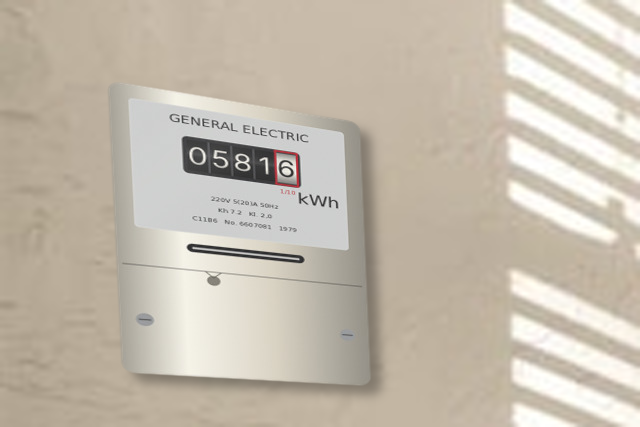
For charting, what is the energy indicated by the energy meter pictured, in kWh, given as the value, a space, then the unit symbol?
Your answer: 581.6 kWh
